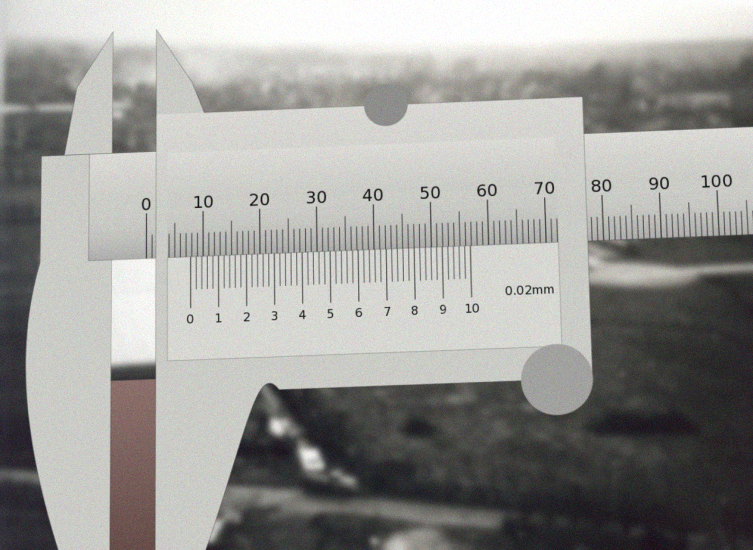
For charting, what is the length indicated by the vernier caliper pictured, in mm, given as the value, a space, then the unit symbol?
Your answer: 7.8 mm
